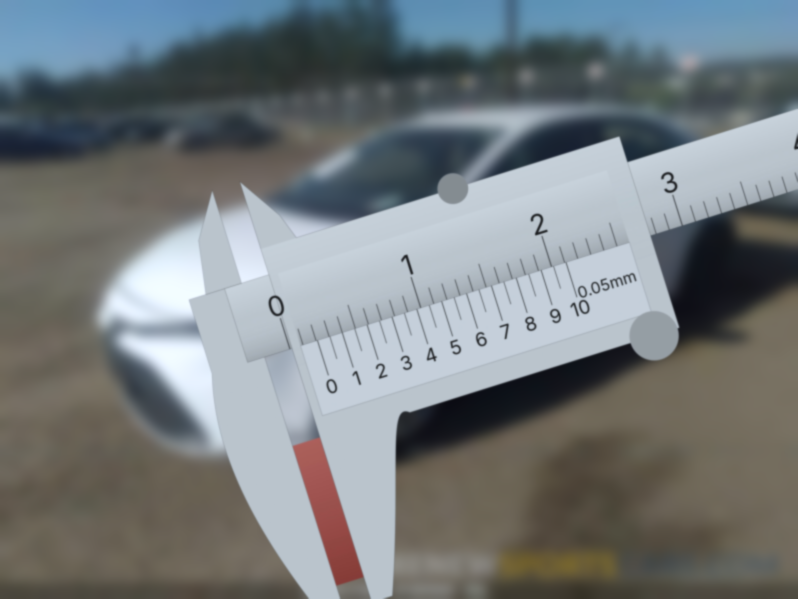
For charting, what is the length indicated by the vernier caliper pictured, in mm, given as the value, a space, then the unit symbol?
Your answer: 2.1 mm
